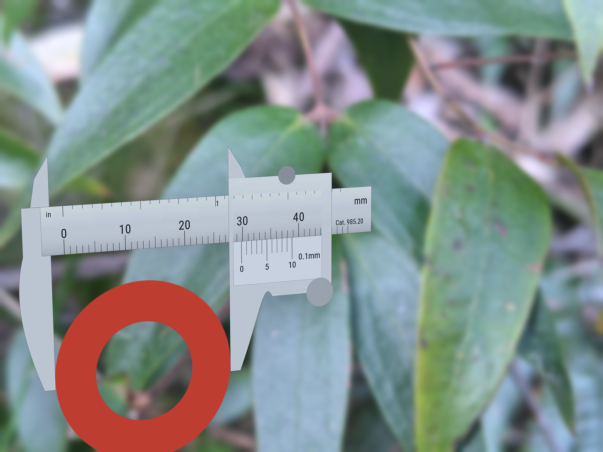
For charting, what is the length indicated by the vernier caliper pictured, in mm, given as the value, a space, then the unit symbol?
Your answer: 29.8 mm
